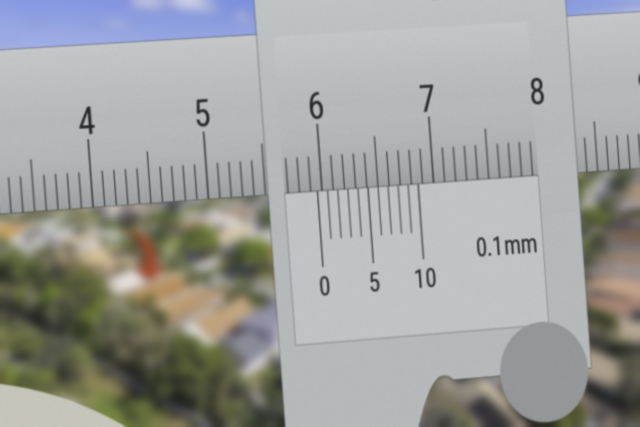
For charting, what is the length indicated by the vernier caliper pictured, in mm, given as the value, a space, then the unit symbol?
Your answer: 59.6 mm
